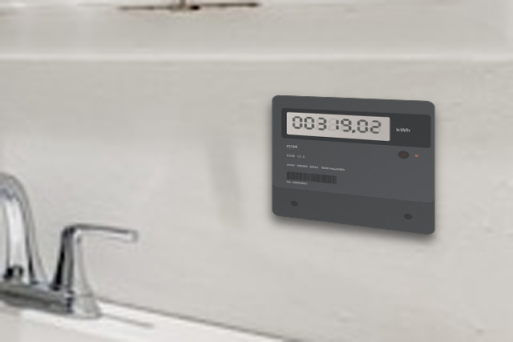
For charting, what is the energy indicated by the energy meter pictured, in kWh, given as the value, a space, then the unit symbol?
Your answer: 319.02 kWh
